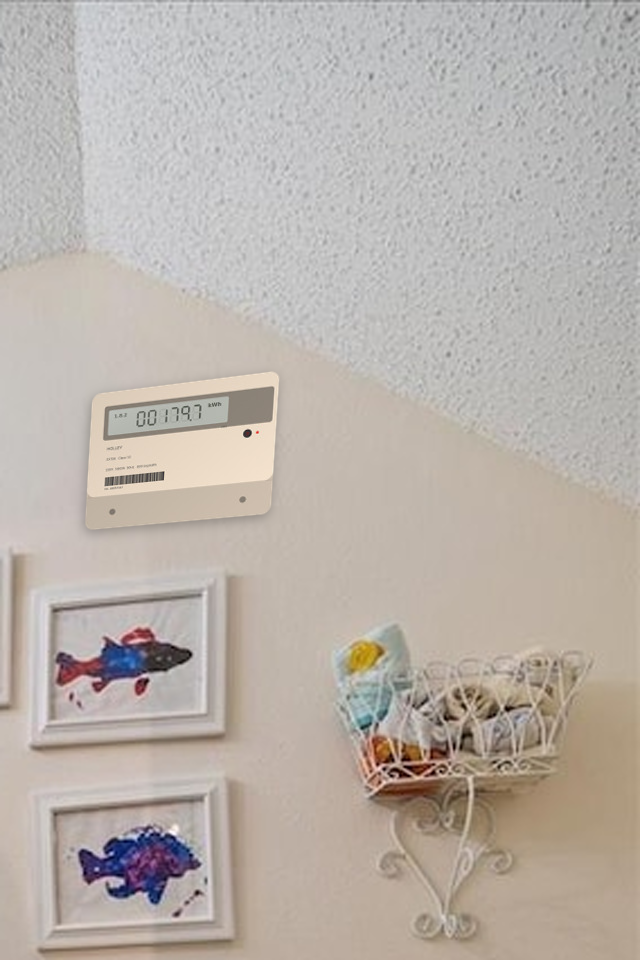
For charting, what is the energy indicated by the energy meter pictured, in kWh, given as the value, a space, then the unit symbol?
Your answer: 179.7 kWh
